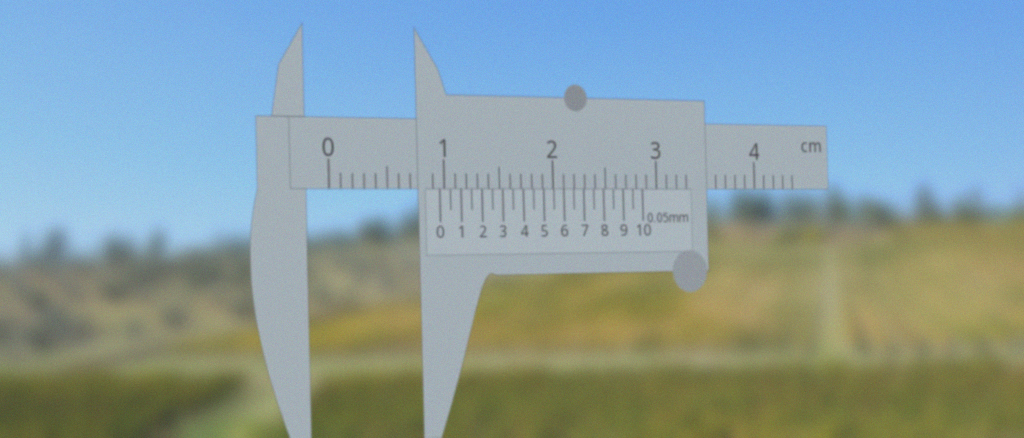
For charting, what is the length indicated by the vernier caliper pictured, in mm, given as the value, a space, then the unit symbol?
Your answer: 9.6 mm
